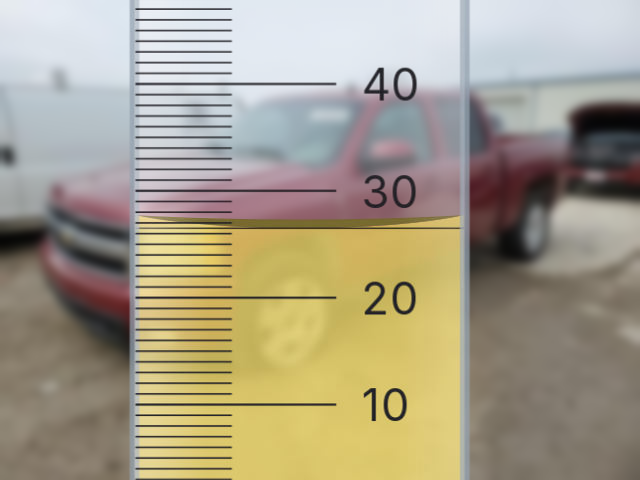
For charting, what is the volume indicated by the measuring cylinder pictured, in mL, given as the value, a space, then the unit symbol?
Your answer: 26.5 mL
